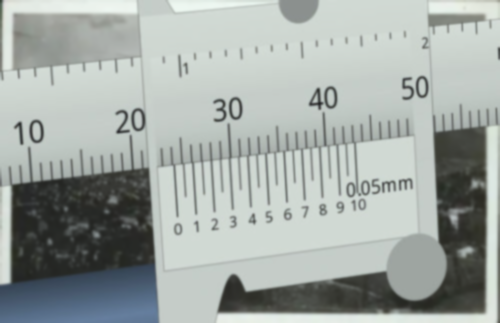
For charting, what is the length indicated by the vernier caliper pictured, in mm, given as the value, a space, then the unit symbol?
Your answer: 24.2 mm
